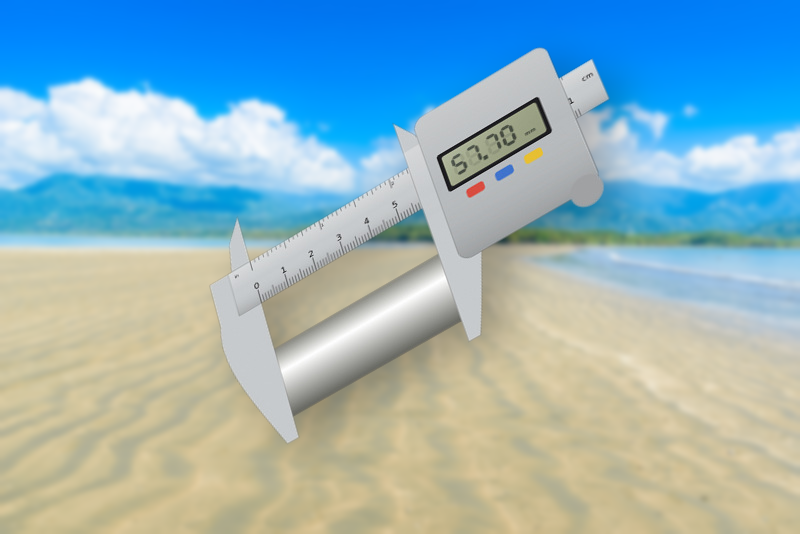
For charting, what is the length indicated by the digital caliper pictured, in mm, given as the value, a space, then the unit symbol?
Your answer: 57.70 mm
